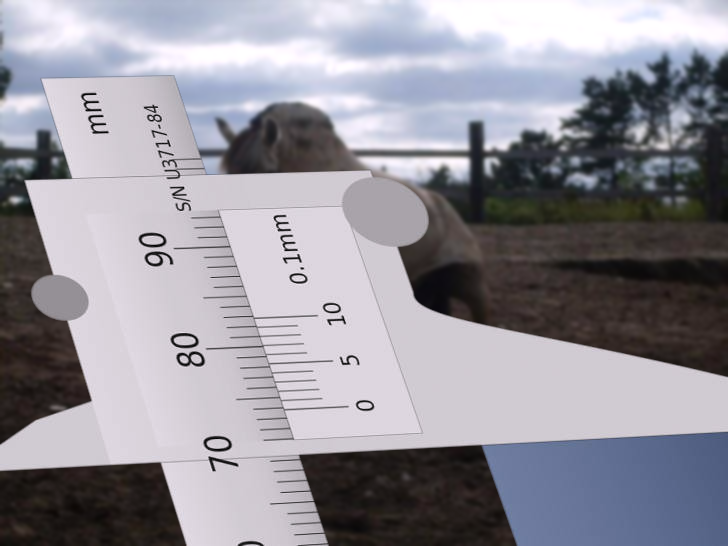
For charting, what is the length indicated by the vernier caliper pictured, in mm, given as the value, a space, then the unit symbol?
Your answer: 73.8 mm
